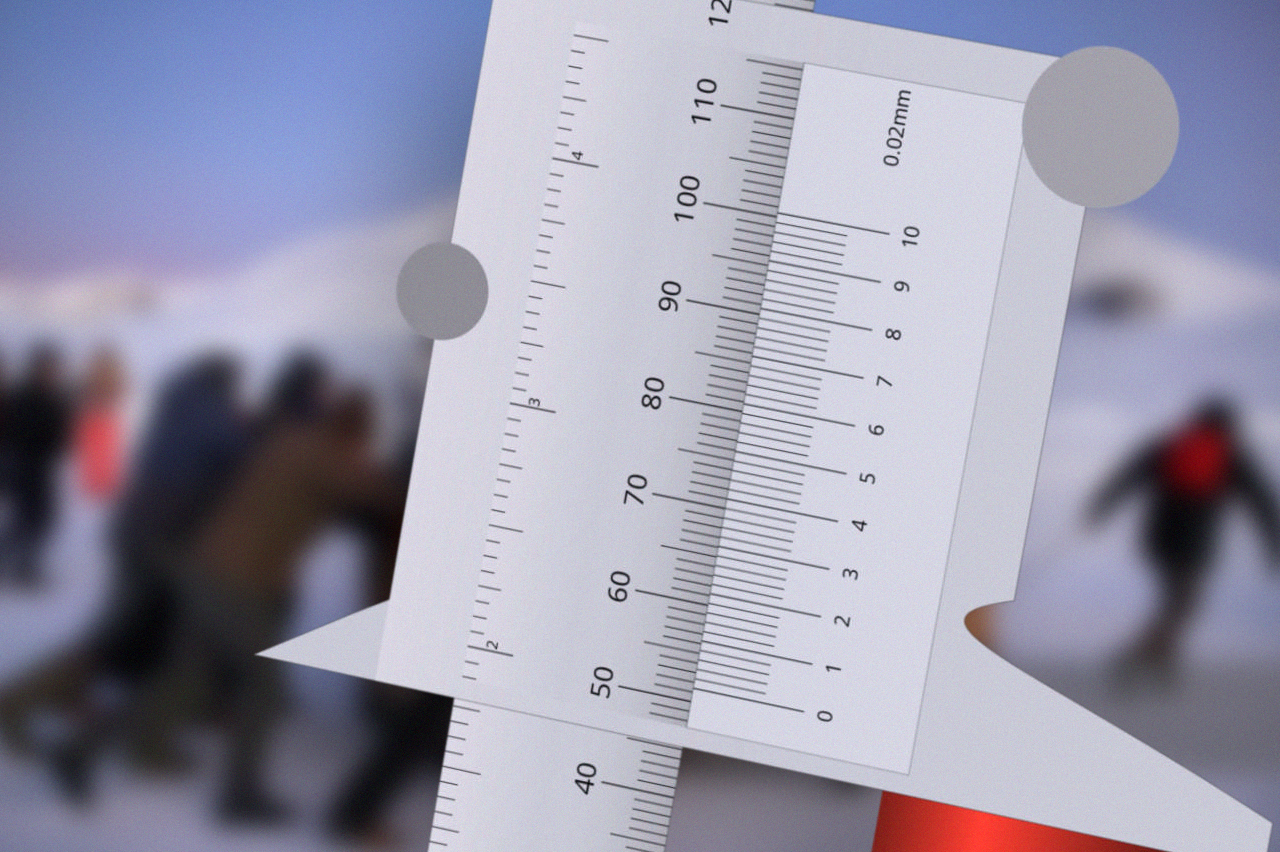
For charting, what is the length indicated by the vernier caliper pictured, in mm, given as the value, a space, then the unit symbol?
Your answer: 51.4 mm
